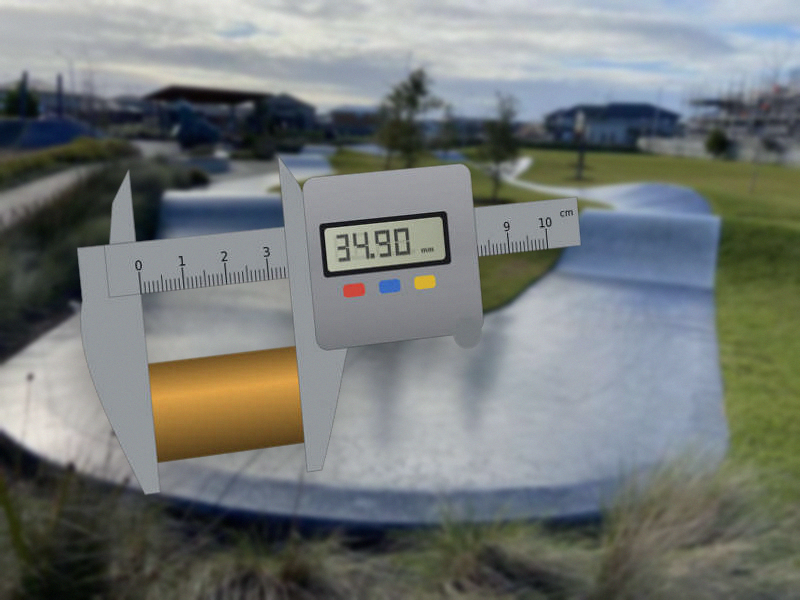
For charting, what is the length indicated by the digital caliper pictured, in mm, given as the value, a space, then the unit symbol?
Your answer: 34.90 mm
